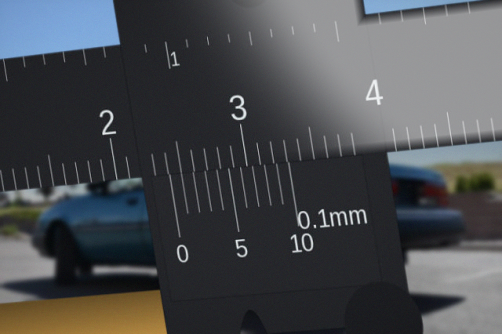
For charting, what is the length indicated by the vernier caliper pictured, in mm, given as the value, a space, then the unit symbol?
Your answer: 24.1 mm
